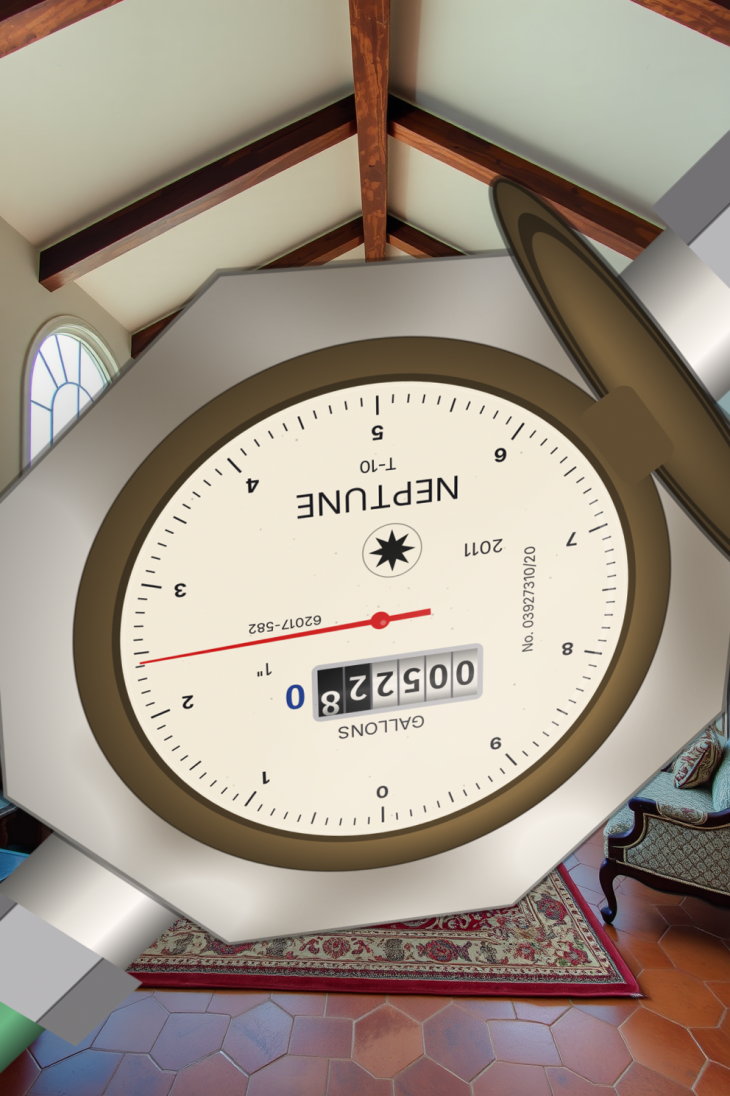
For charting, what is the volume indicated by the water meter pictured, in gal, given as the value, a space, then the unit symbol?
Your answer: 52282.4 gal
